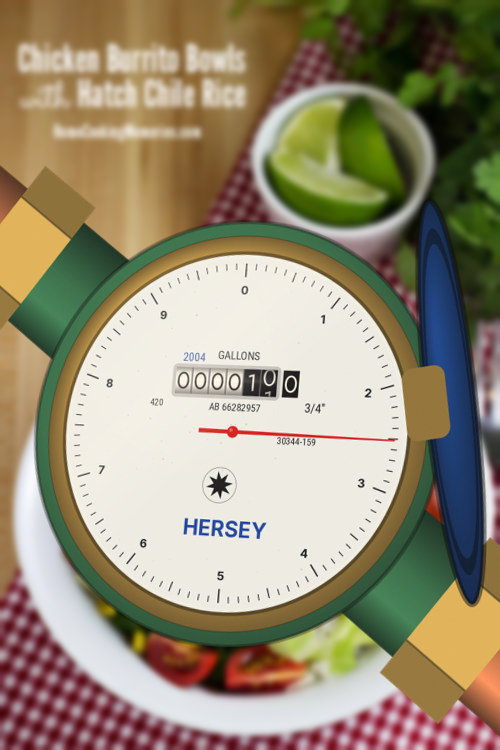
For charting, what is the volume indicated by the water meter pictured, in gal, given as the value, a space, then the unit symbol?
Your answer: 102.5 gal
